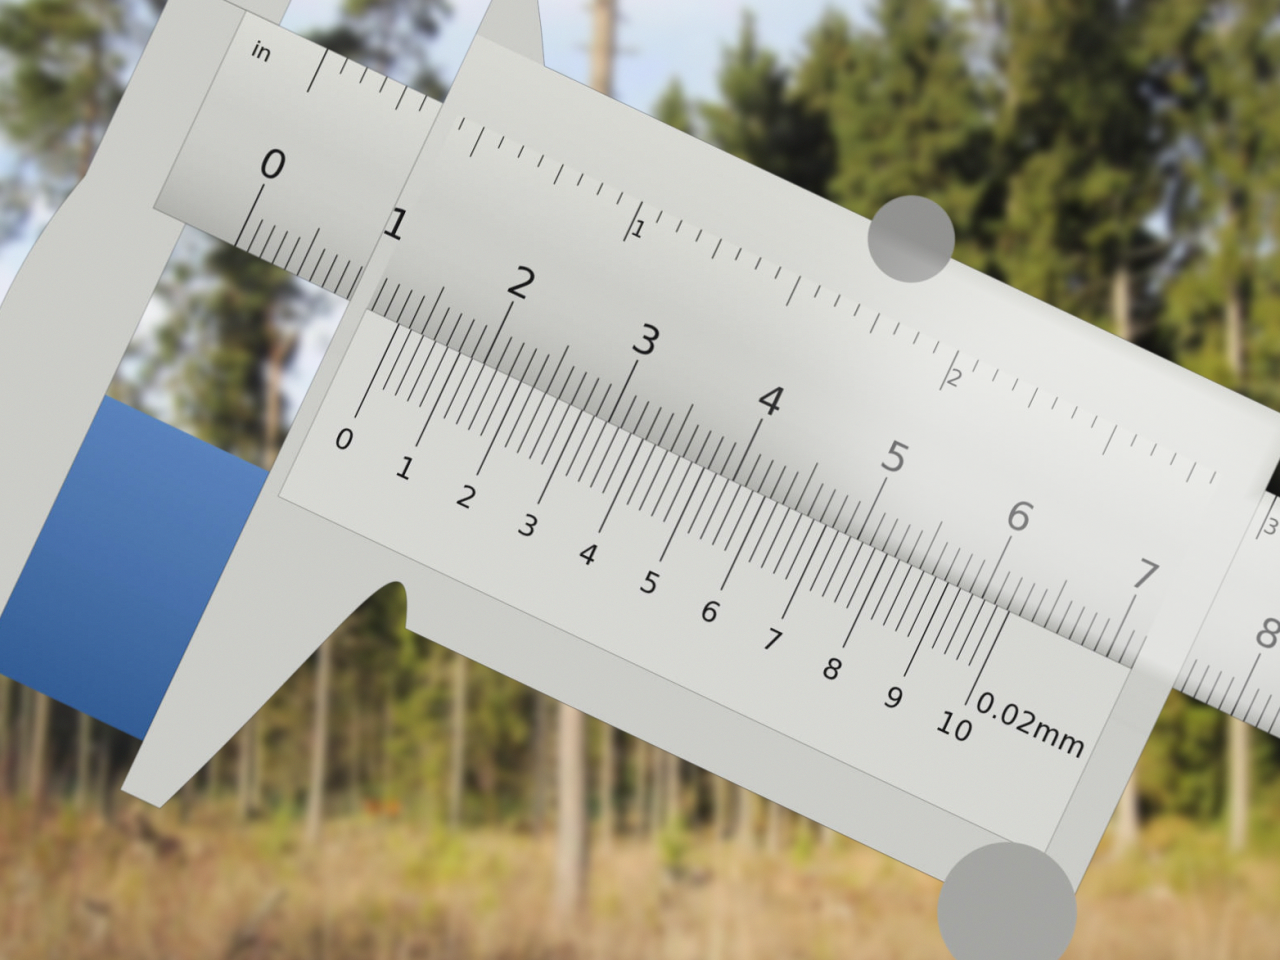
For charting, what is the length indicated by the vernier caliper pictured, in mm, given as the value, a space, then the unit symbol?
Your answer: 13.2 mm
